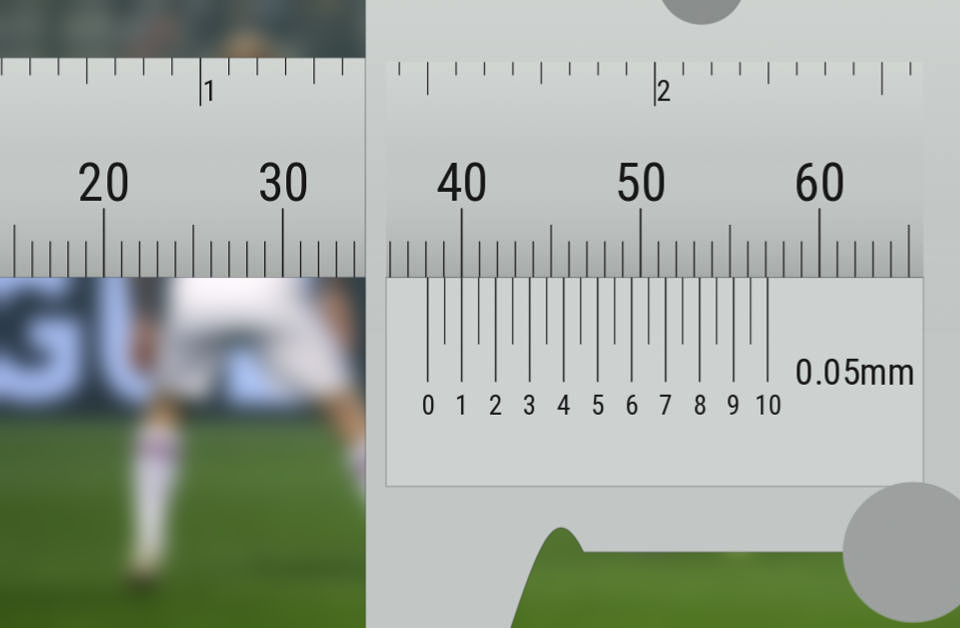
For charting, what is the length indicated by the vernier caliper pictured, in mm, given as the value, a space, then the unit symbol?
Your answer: 38.1 mm
